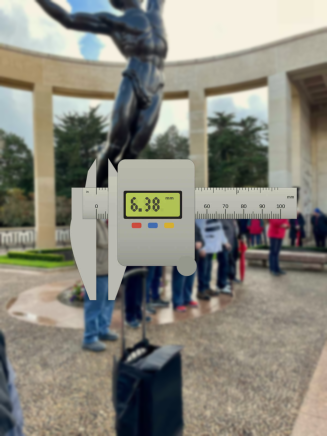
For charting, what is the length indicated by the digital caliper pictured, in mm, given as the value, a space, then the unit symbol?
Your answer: 6.38 mm
